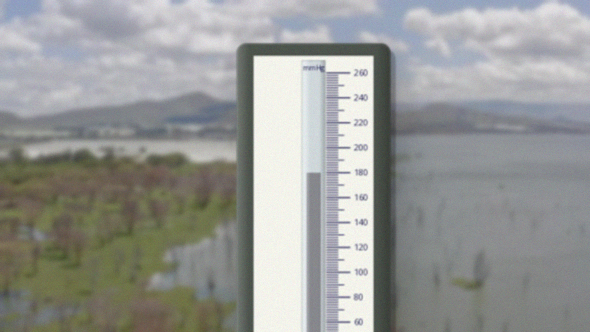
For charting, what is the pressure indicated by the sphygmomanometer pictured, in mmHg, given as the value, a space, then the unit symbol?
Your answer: 180 mmHg
